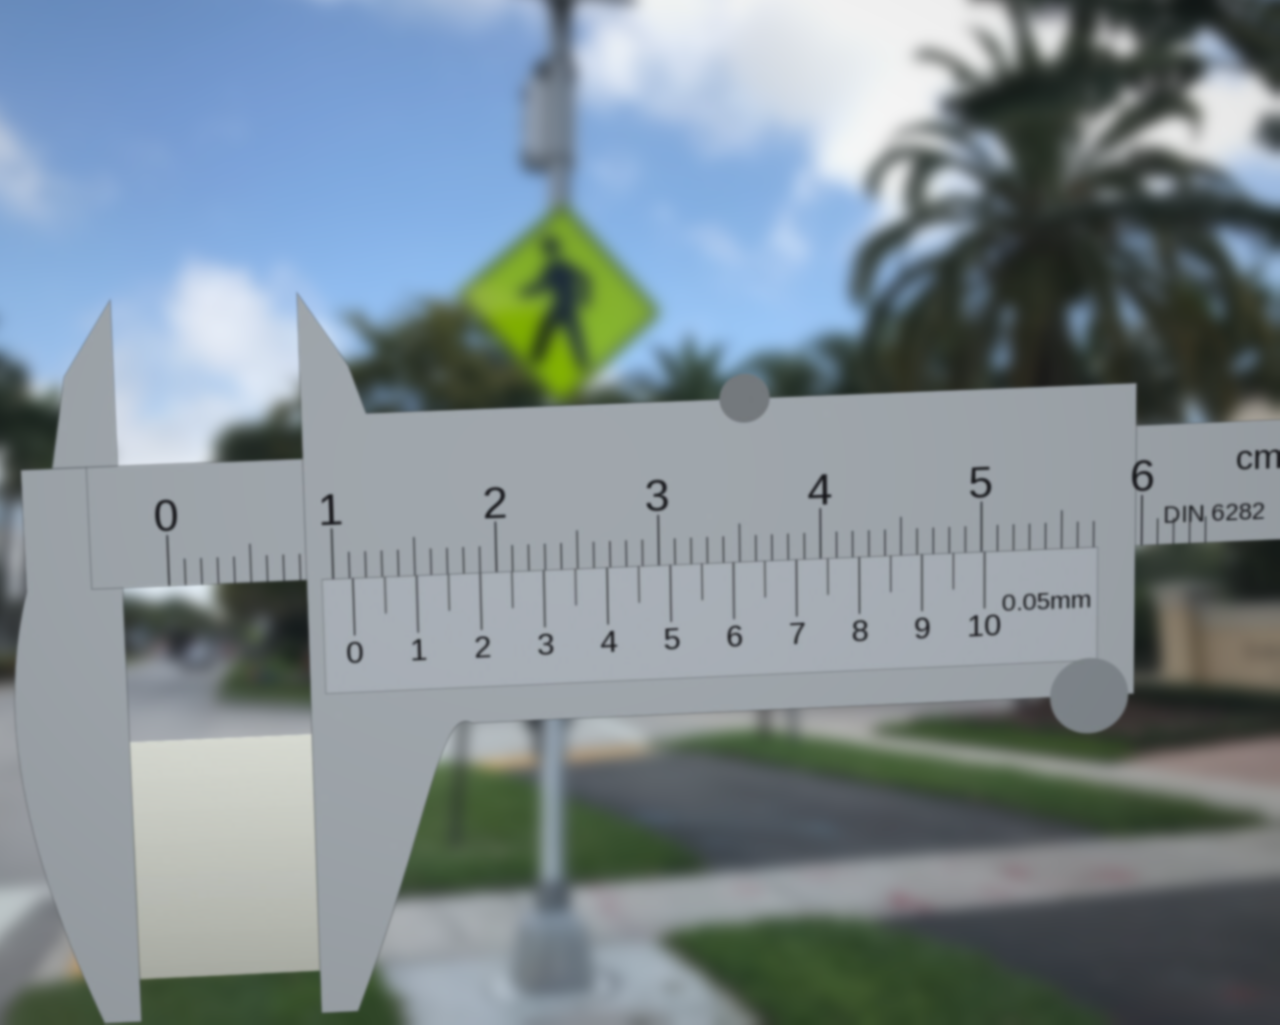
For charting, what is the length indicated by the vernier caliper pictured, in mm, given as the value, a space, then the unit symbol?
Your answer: 11.2 mm
